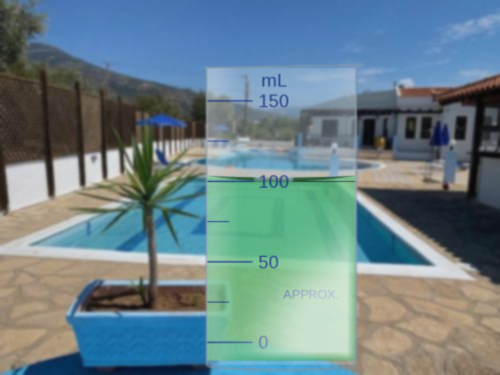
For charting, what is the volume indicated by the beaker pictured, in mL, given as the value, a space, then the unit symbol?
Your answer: 100 mL
